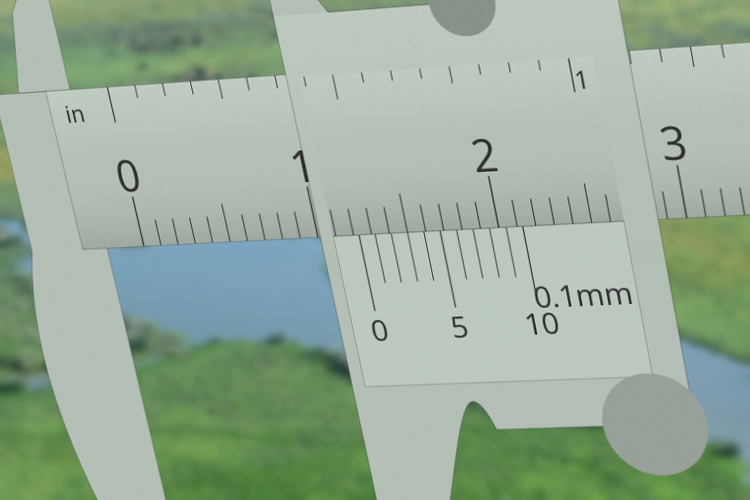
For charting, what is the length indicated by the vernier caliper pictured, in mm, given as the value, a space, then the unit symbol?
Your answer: 12.3 mm
